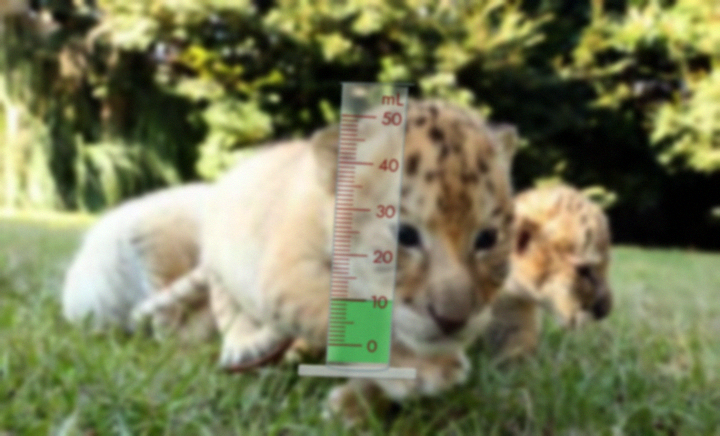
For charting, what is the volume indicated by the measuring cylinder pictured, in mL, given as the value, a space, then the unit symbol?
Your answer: 10 mL
